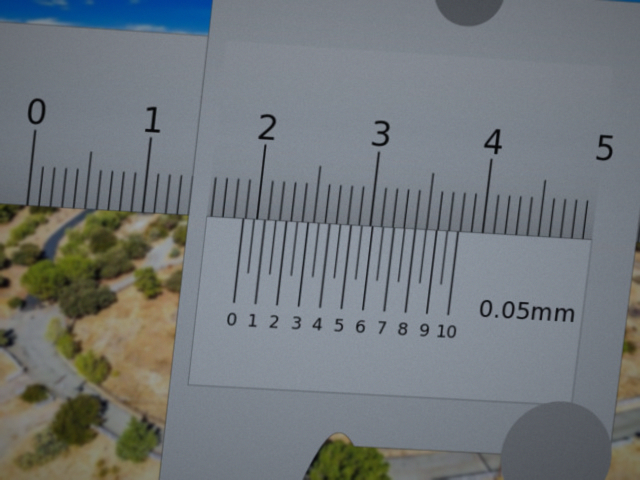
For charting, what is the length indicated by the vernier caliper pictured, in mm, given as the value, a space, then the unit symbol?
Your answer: 18.8 mm
